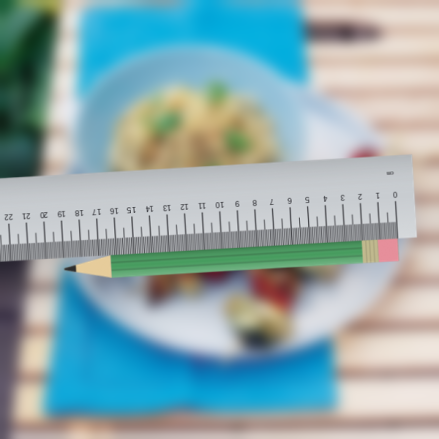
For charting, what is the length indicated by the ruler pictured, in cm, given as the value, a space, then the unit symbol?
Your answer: 19 cm
